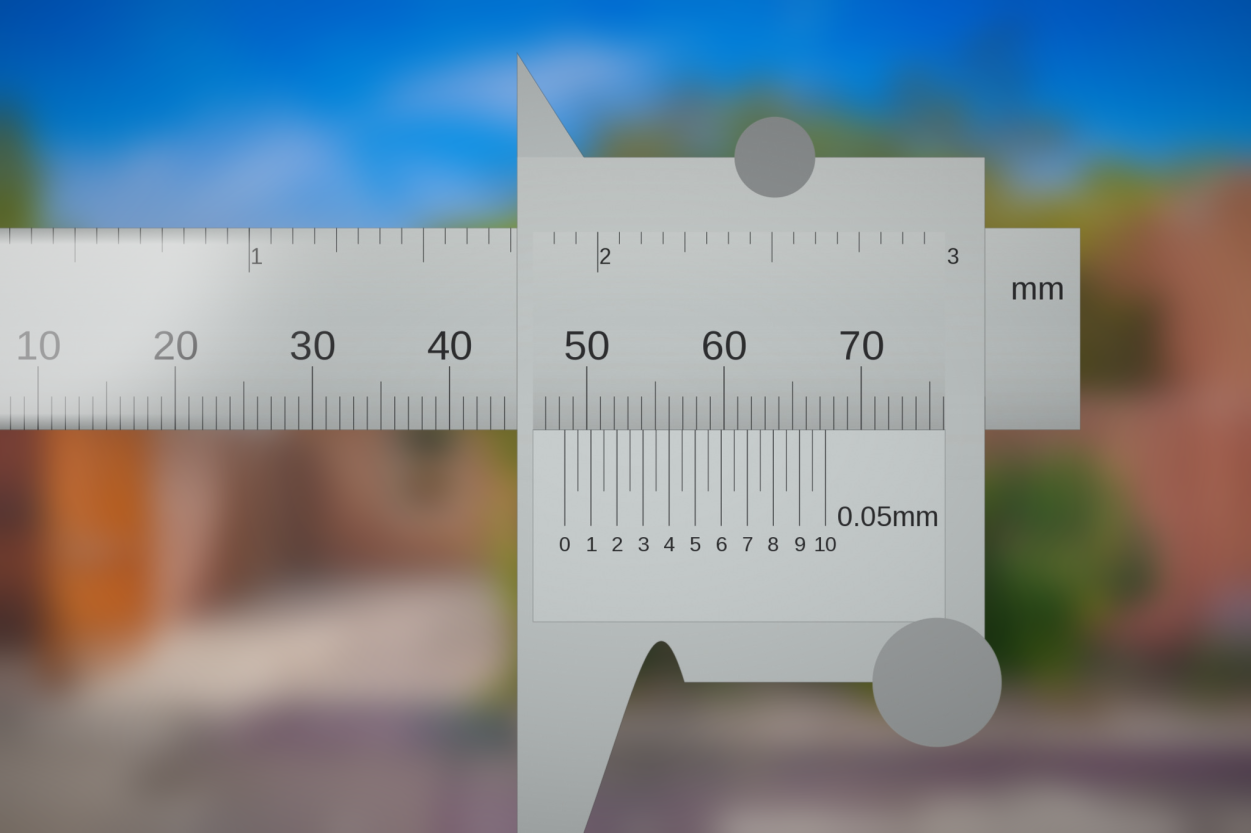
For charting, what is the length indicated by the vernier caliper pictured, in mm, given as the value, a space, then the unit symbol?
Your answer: 48.4 mm
